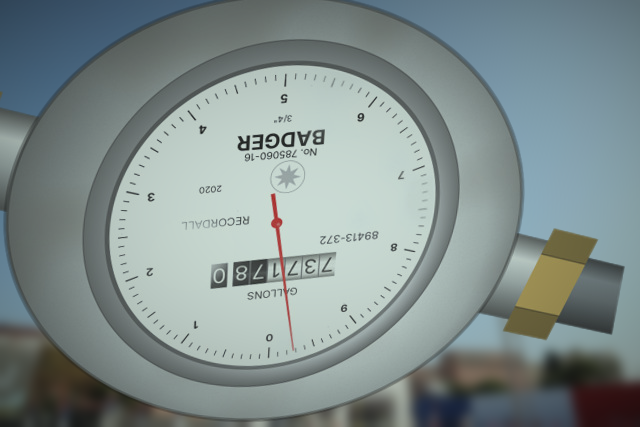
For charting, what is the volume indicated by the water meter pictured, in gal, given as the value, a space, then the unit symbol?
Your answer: 7371779.7 gal
